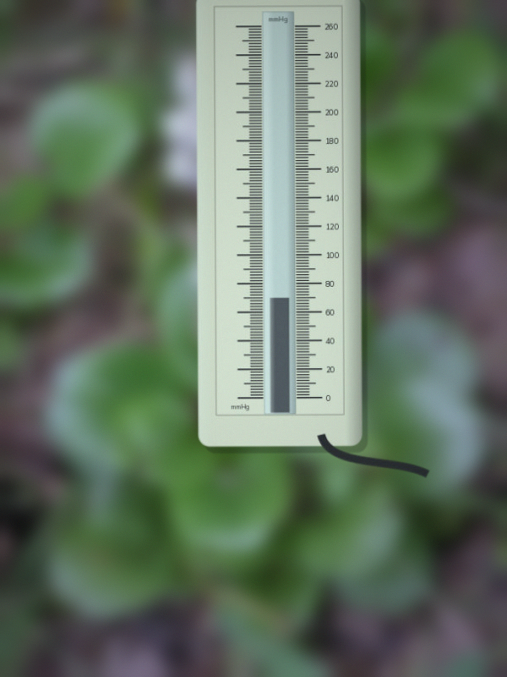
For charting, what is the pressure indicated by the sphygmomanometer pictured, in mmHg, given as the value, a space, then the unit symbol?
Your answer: 70 mmHg
